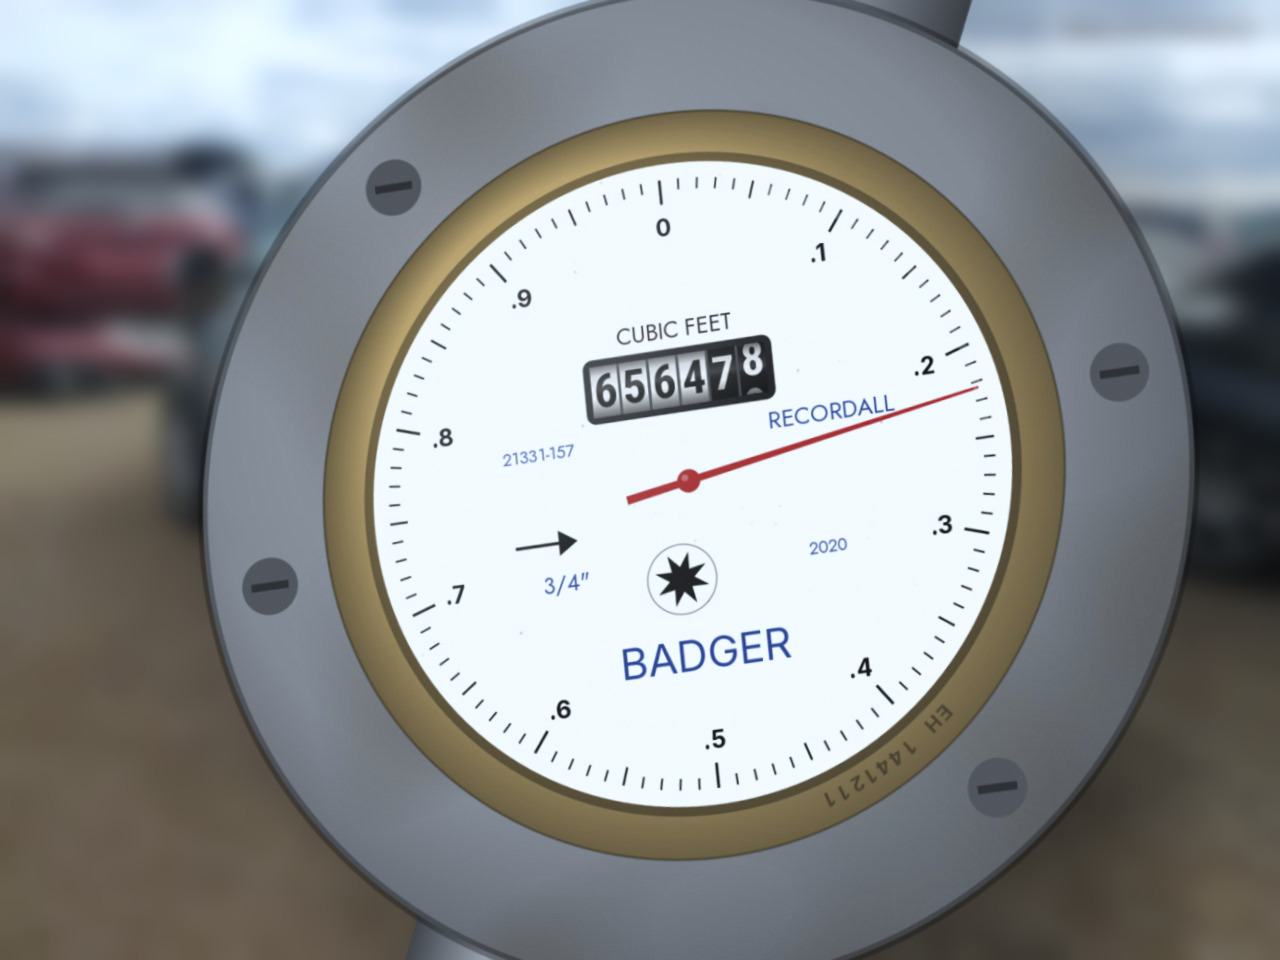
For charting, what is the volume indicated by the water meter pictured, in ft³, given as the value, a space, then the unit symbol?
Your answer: 656478.22 ft³
